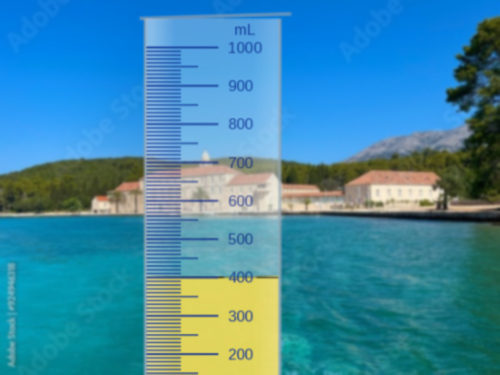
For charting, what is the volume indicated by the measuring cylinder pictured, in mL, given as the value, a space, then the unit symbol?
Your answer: 400 mL
